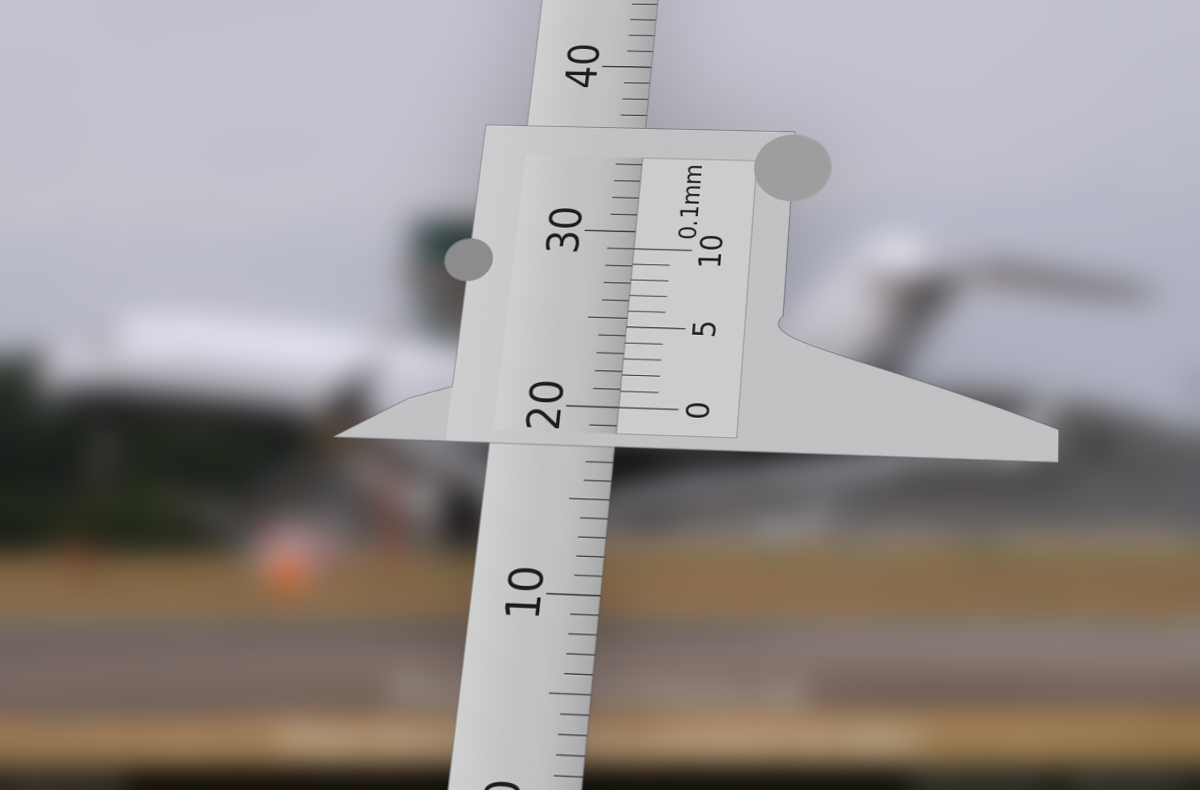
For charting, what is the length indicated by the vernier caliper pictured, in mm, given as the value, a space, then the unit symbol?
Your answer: 20.0 mm
